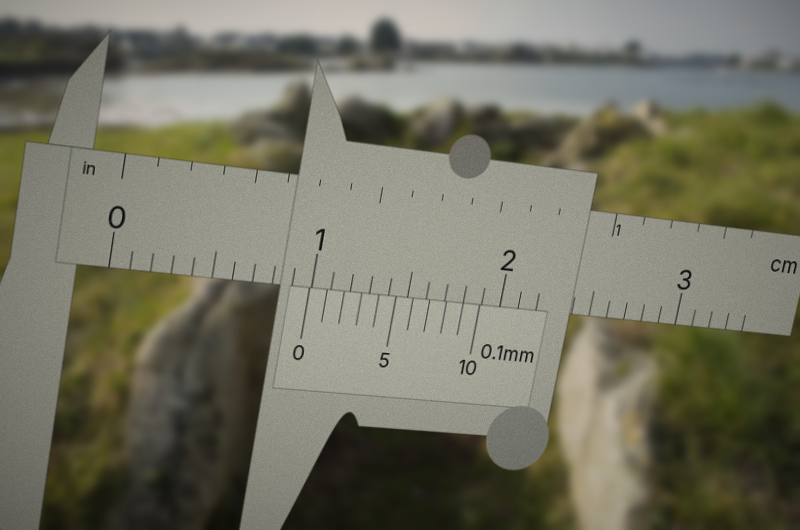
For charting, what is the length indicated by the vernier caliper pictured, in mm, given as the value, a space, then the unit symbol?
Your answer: 9.9 mm
